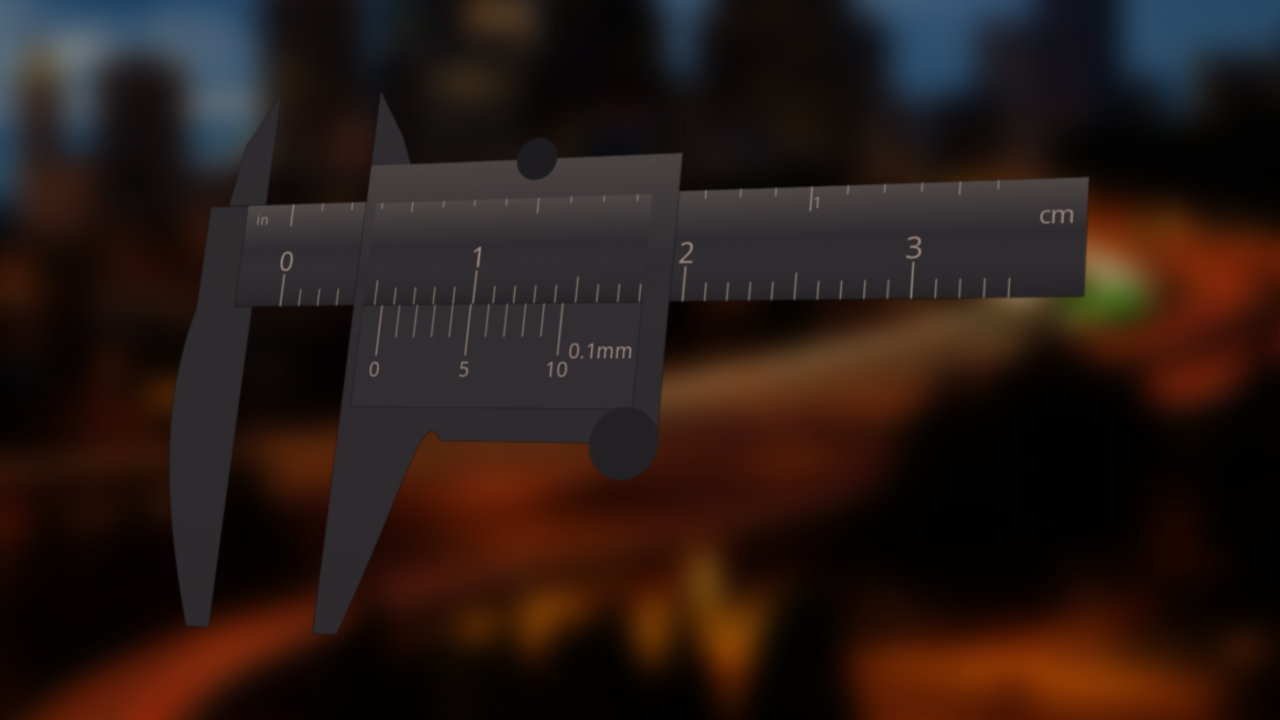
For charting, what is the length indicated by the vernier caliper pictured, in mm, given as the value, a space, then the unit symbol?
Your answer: 5.4 mm
